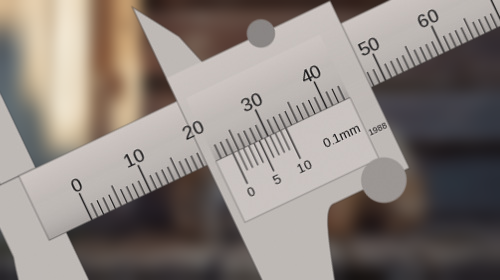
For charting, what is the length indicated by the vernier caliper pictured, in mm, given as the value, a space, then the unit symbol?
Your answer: 24.0 mm
